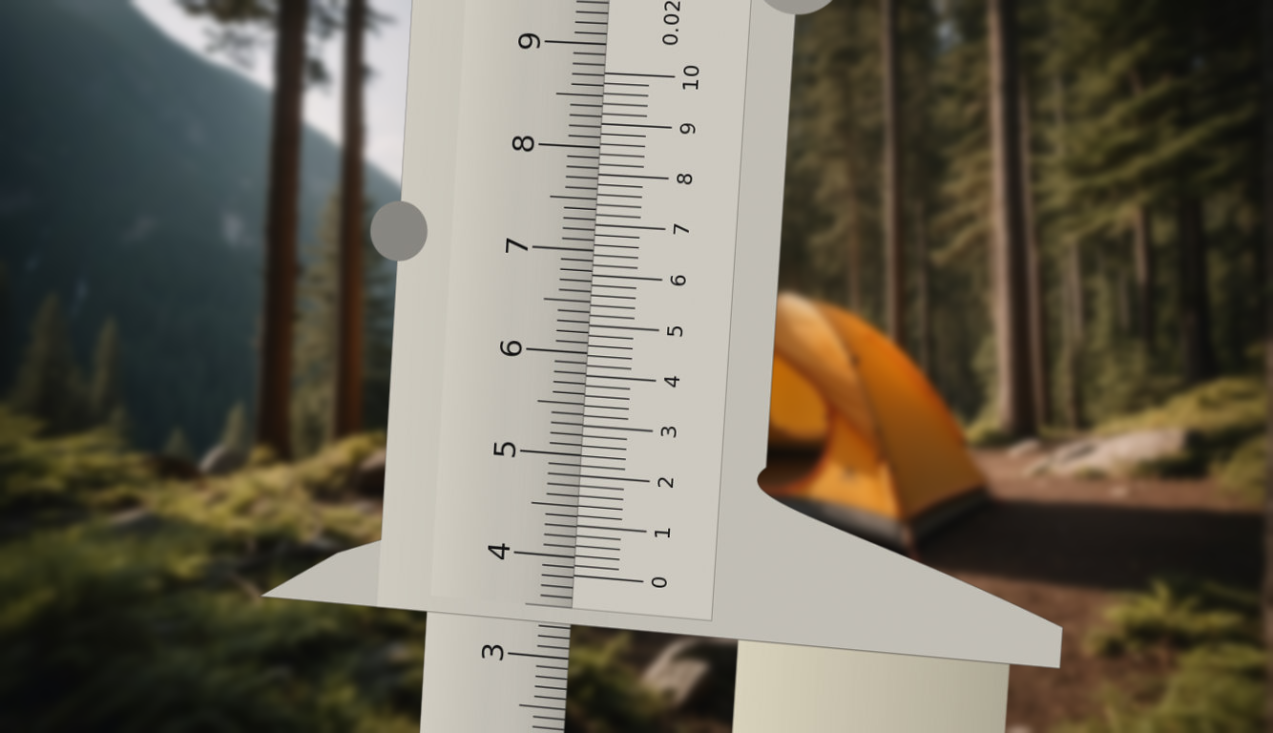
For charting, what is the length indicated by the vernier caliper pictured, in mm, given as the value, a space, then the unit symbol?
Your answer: 38.2 mm
